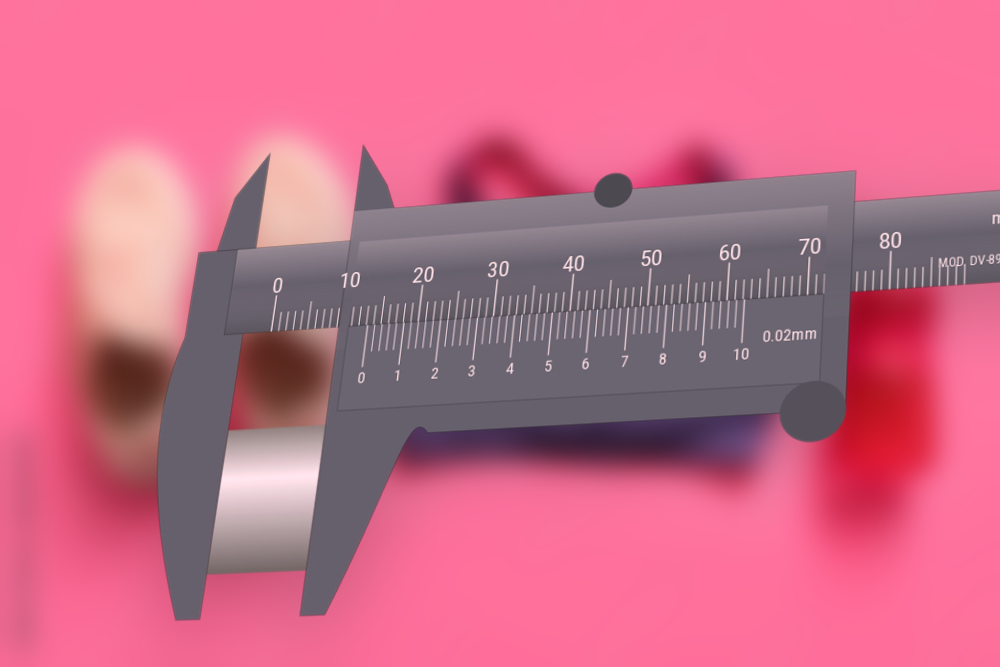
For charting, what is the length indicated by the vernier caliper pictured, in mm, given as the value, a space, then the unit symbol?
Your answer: 13.2 mm
